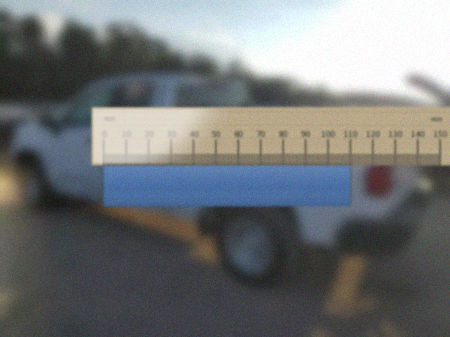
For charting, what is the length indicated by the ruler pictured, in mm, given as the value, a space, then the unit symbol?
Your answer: 110 mm
